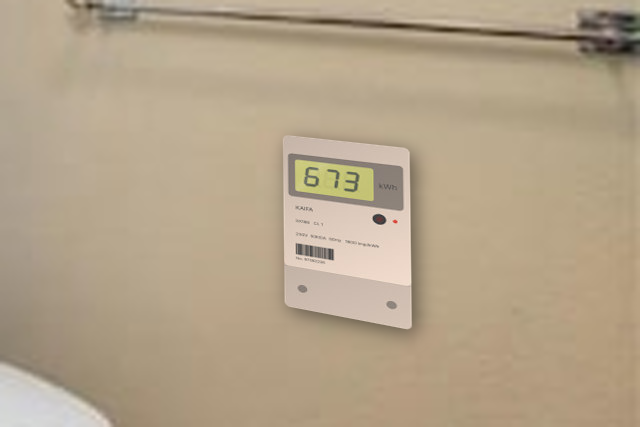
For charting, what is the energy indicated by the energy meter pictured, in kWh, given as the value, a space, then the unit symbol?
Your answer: 673 kWh
